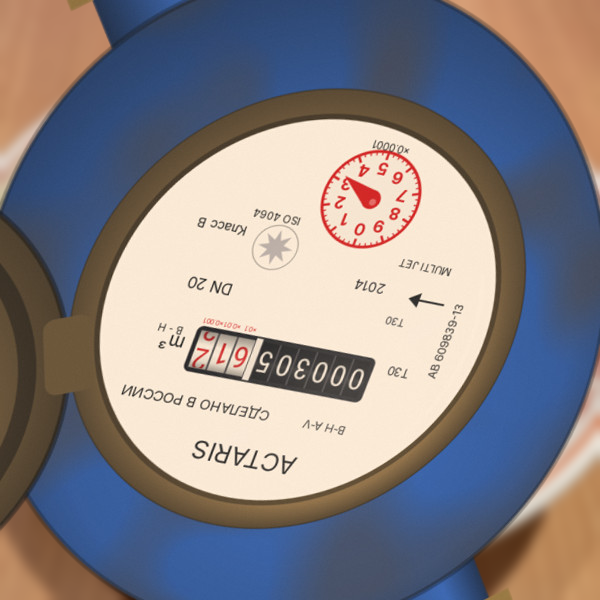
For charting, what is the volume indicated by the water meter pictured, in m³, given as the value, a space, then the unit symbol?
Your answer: 305.6123 m³
